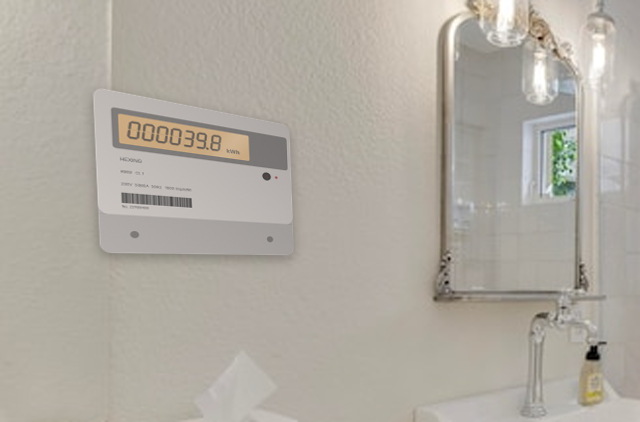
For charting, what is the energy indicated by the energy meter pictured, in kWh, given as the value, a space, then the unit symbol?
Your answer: 39.8 kWh
